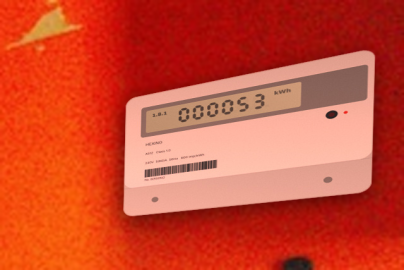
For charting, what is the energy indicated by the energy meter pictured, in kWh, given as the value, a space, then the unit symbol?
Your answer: 53 kWh
